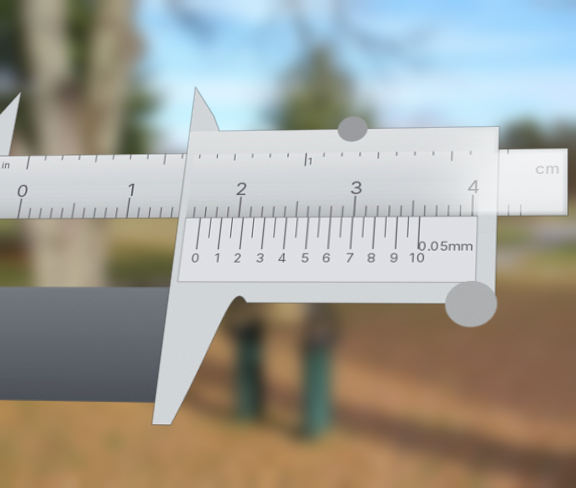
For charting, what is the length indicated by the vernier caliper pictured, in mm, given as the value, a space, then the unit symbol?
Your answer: 16.6 mm
